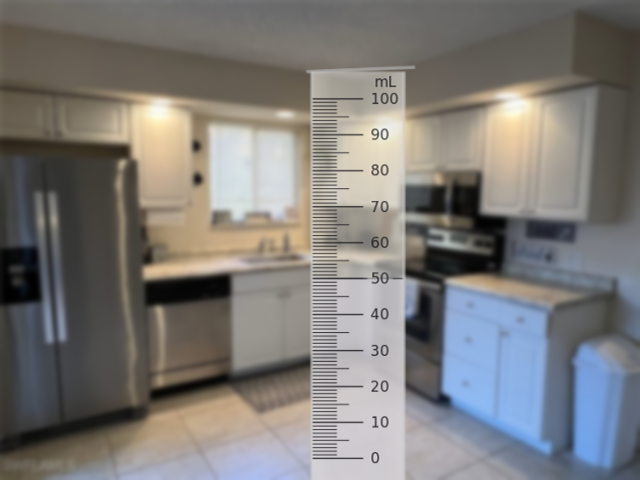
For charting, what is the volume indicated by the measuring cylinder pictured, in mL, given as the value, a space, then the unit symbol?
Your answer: 50 mL
